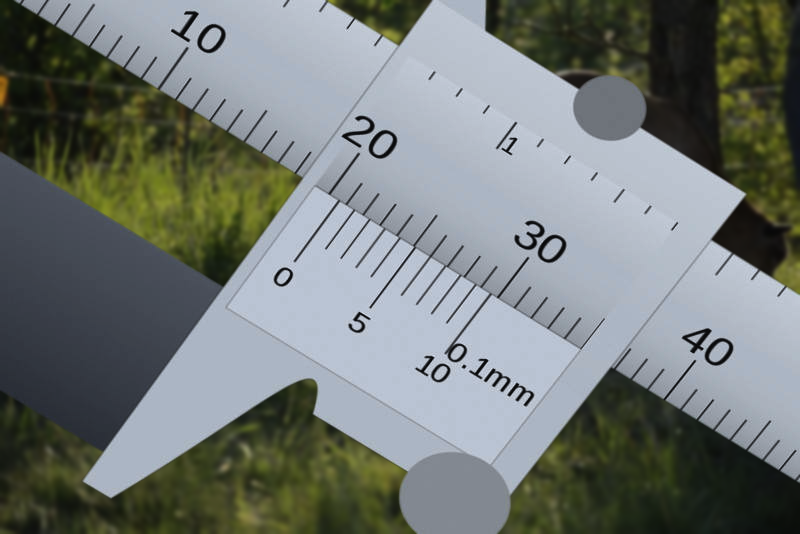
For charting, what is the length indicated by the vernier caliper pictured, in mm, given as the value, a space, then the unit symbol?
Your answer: 20.6 mm
